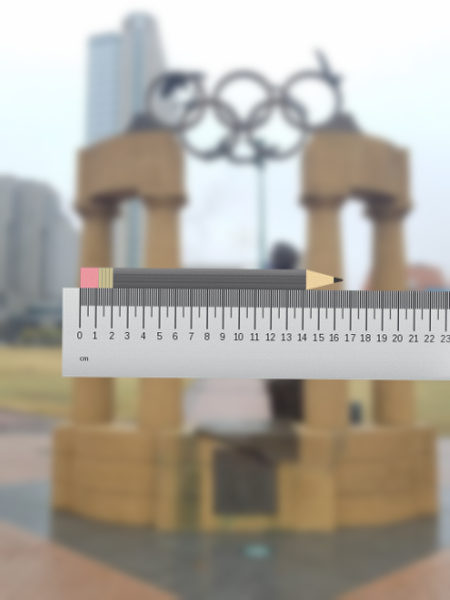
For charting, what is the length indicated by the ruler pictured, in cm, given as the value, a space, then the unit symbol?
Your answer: 16.5 cm
